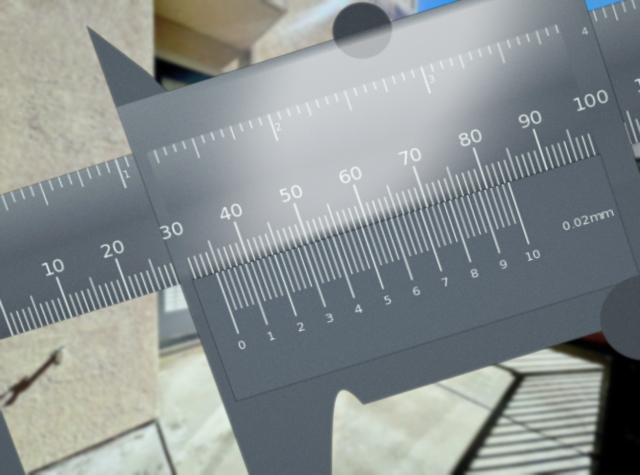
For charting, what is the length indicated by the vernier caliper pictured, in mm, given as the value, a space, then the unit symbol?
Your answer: 34.5 mm
